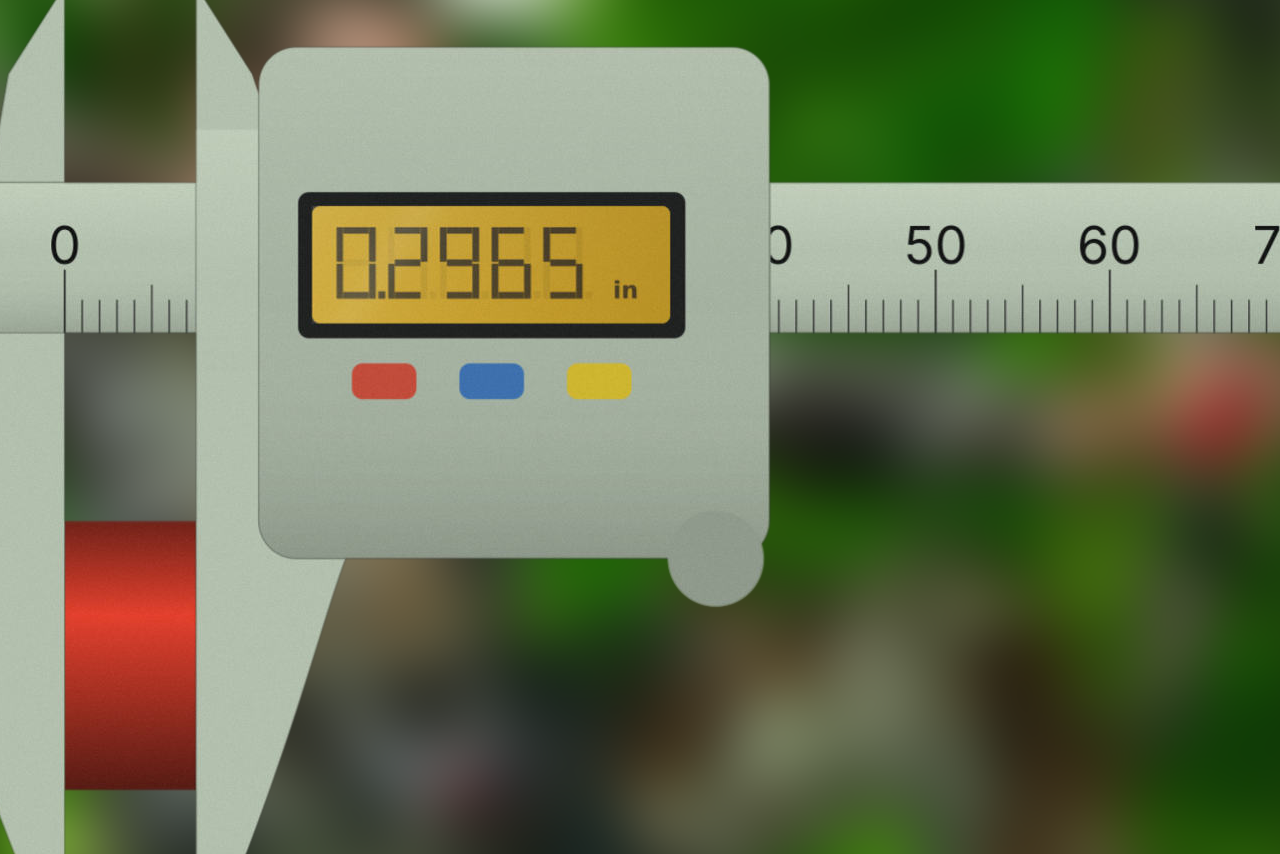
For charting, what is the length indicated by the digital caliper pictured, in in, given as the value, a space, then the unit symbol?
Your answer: 0.2965 in
